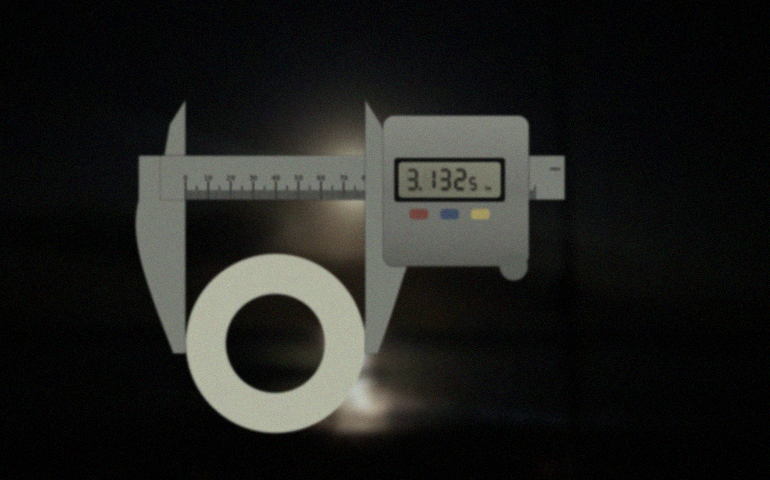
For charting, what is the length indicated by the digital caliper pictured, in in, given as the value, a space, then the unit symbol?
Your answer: 3.1325 in
